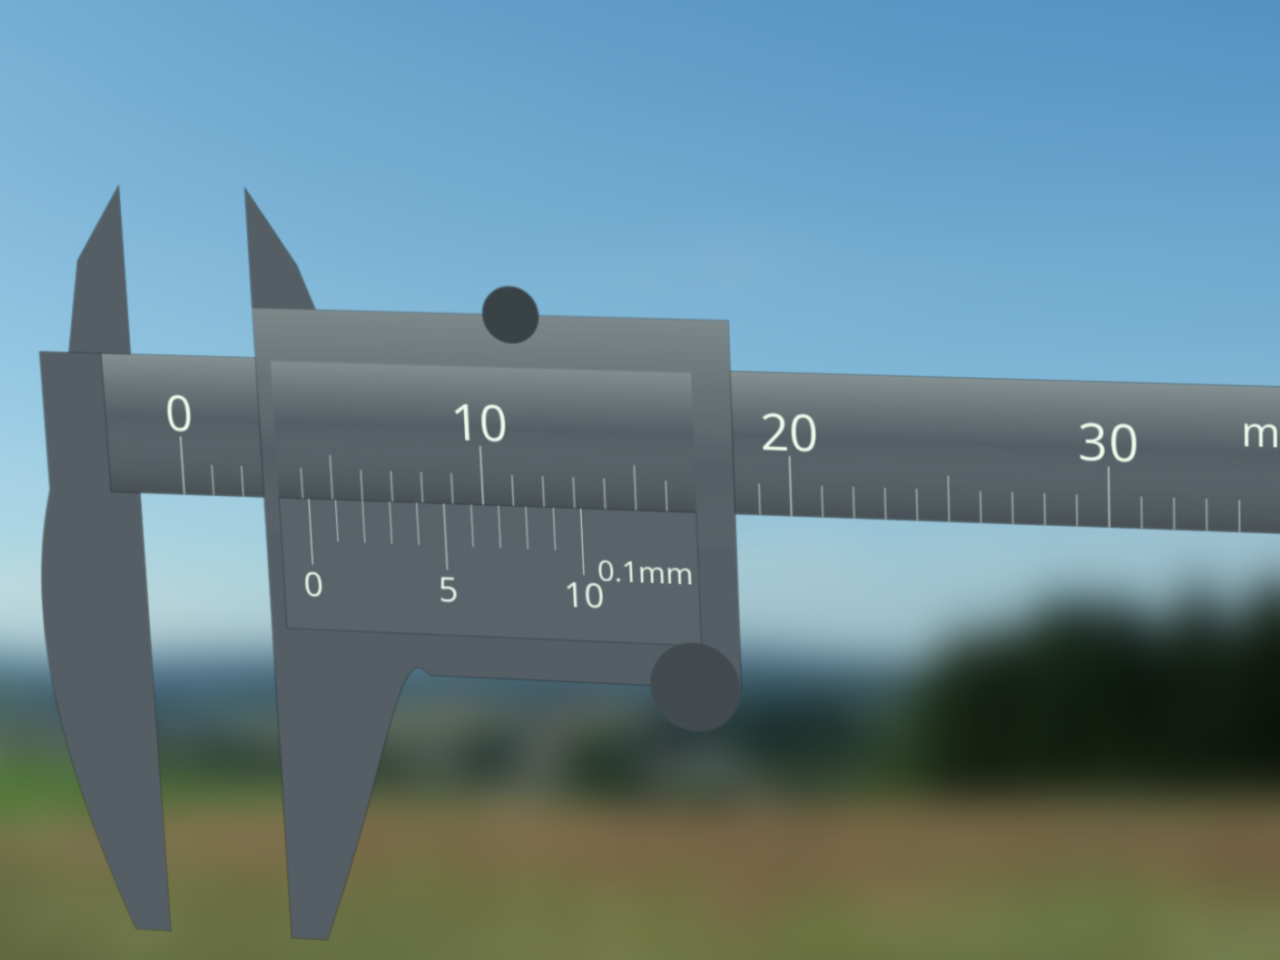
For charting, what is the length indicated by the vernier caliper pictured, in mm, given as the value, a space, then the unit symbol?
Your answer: 4.2 mm
